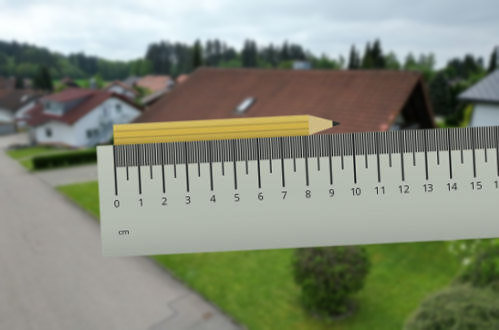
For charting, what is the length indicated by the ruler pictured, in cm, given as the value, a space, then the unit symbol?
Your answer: 9.5 cm
